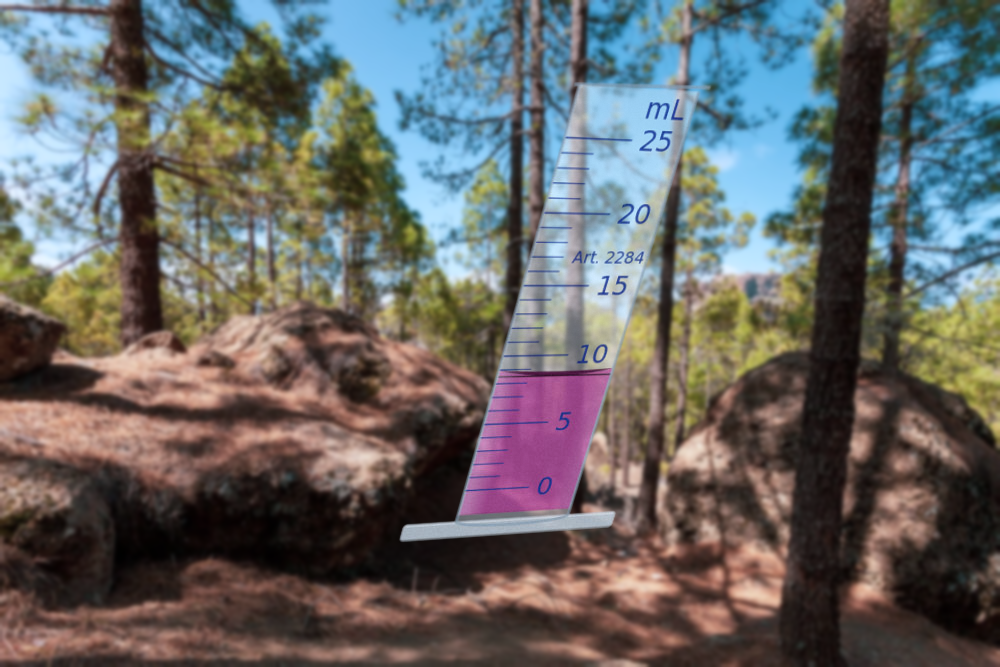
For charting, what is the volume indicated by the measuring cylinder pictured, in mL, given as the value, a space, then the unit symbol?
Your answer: 8.5 mL
